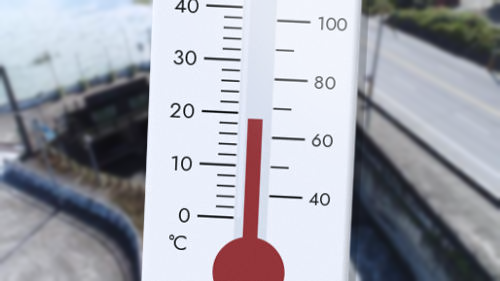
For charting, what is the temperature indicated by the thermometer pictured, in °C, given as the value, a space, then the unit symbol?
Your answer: 19 °C
